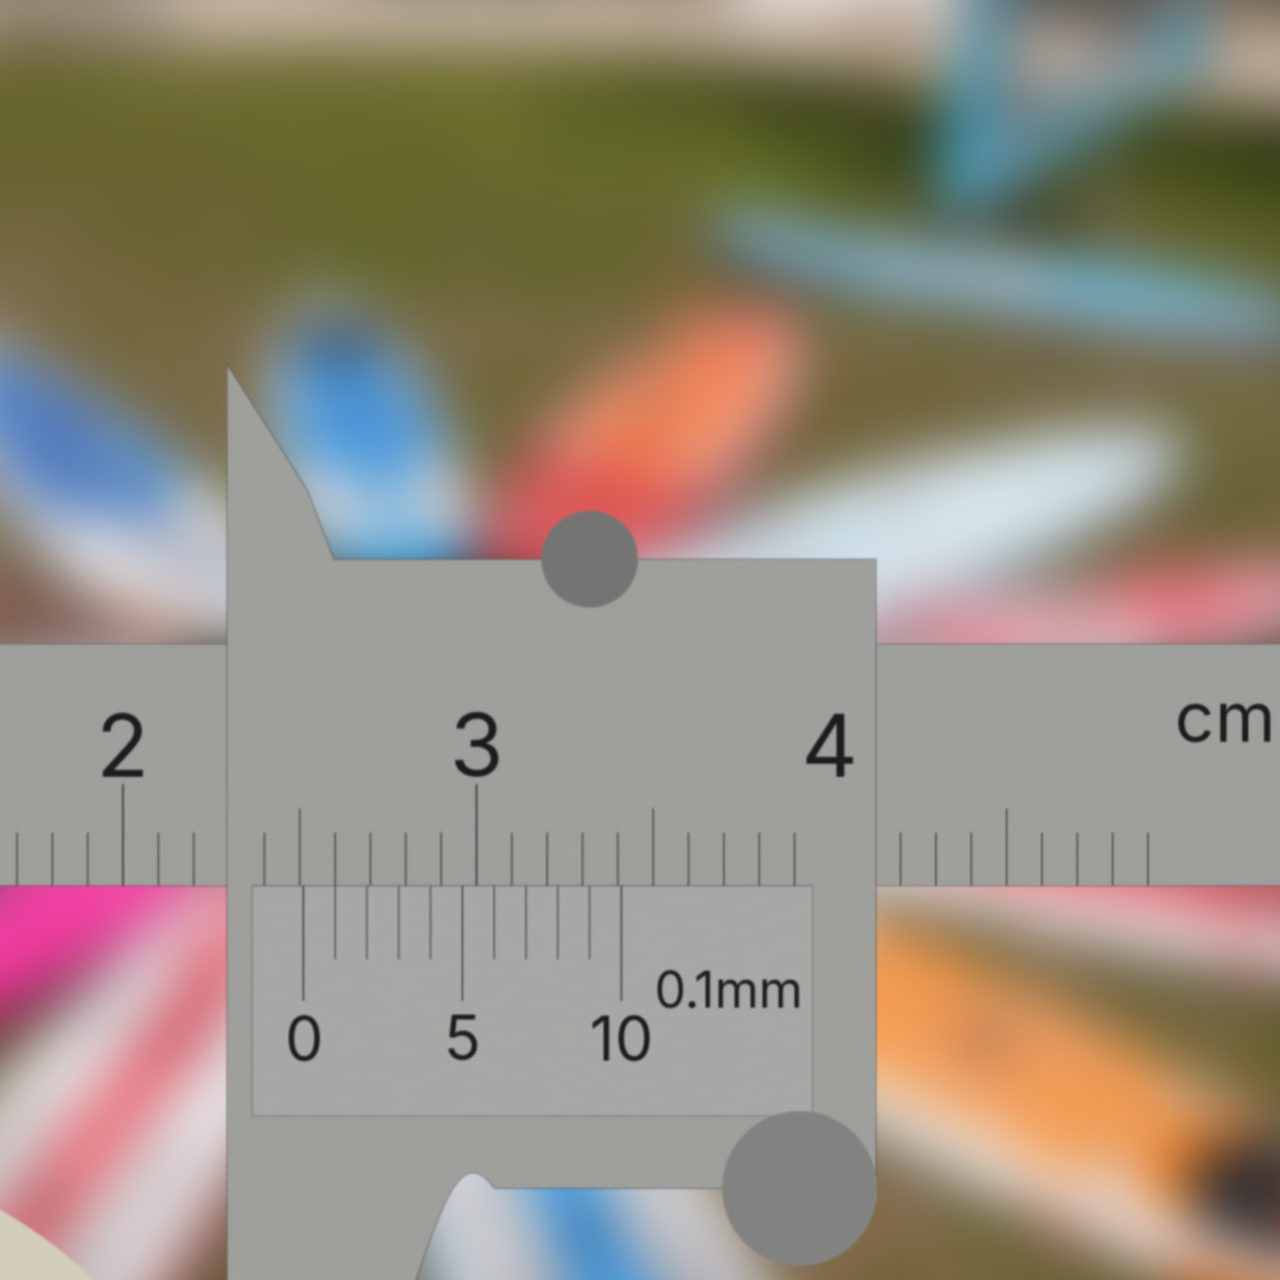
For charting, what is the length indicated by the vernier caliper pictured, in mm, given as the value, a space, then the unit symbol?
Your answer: 25.1 mm
